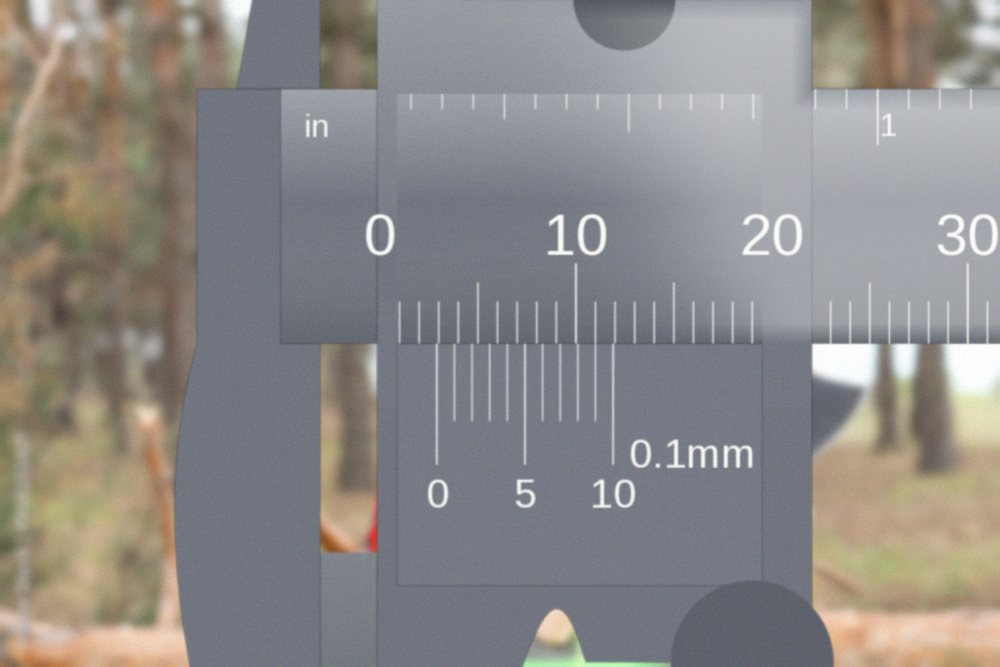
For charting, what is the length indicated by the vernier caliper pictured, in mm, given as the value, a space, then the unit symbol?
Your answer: 2.9 mm
